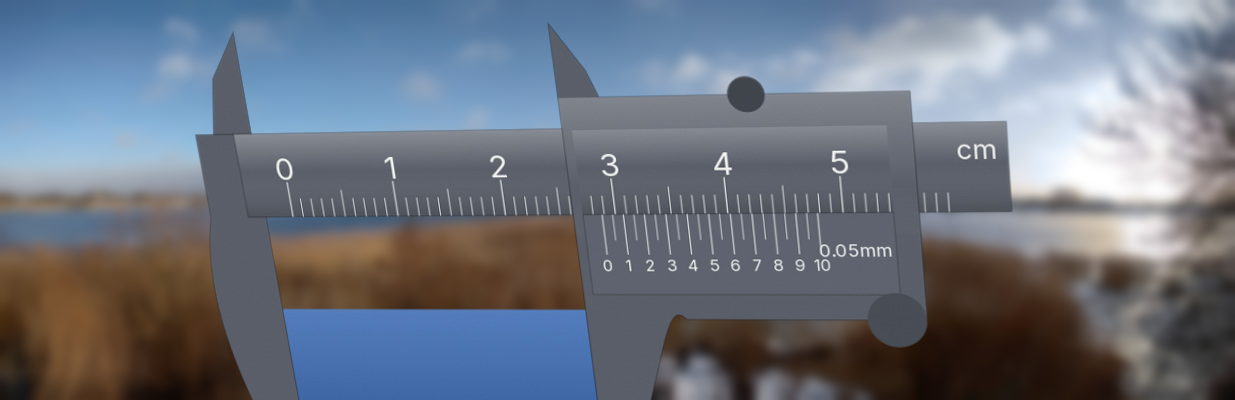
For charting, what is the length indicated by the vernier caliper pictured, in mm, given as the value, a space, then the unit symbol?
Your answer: 28.8 mm
